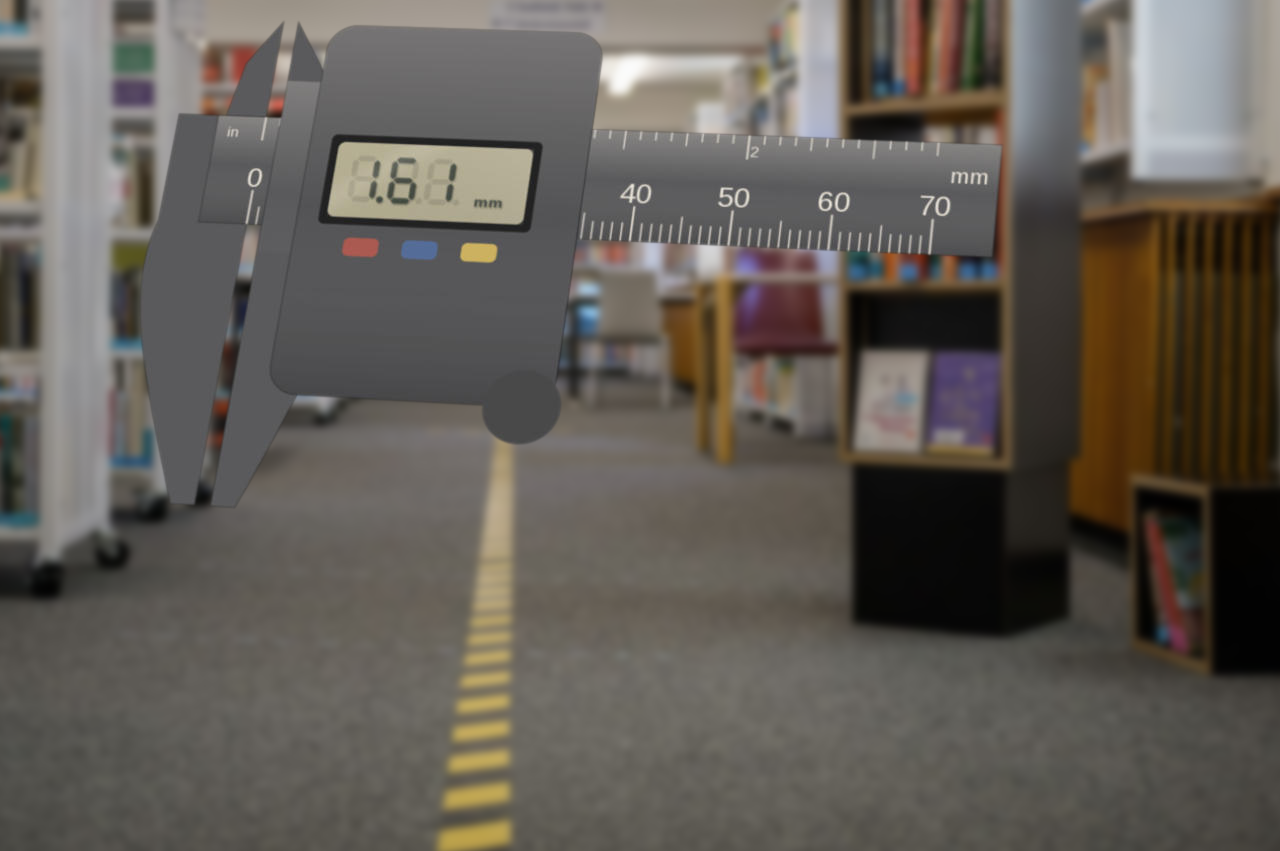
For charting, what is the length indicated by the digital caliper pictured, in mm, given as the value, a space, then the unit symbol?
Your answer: 1.61 mm
